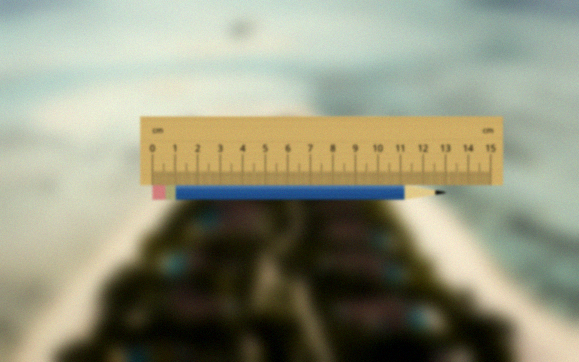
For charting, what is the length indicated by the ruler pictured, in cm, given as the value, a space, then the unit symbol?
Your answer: 13 cm
